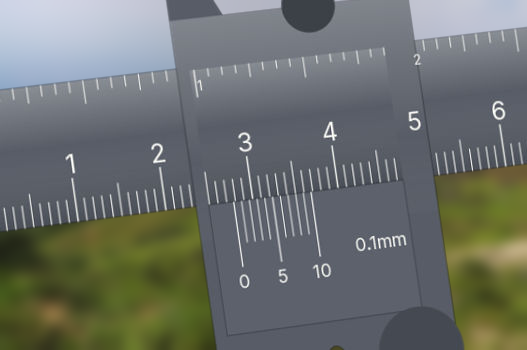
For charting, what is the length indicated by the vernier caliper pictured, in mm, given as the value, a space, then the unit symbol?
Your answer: 27.8 mm
